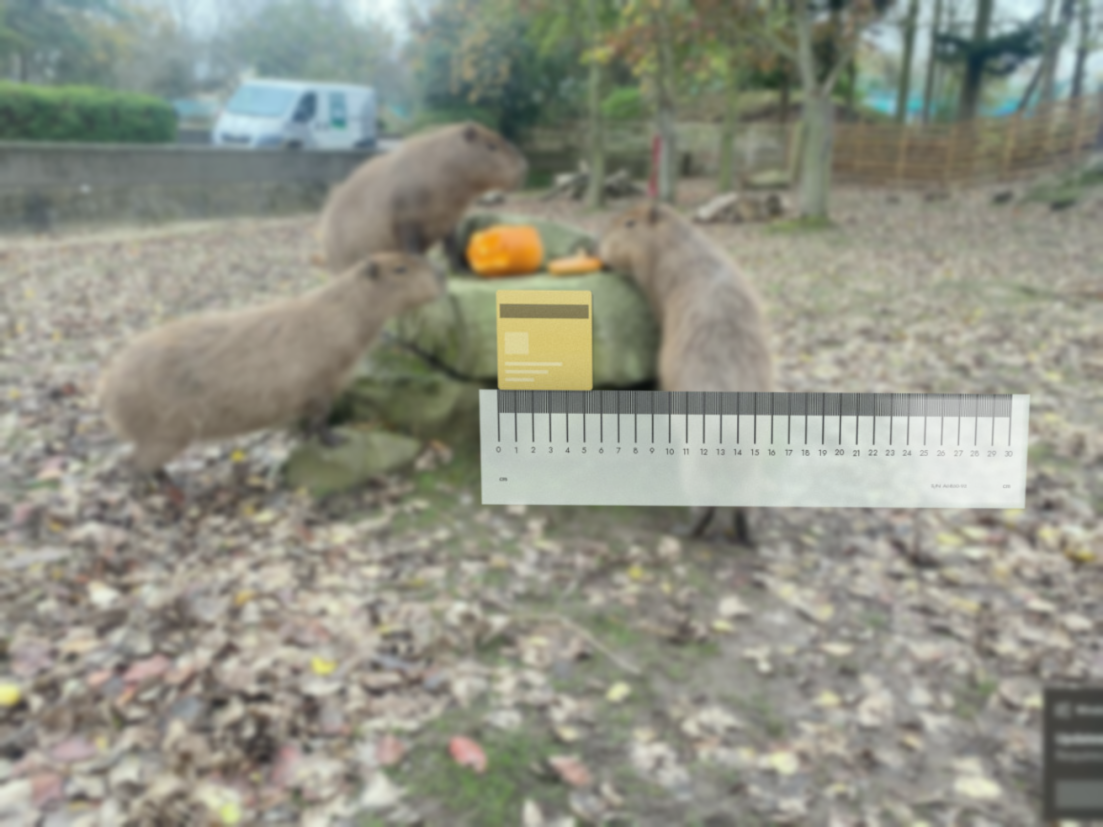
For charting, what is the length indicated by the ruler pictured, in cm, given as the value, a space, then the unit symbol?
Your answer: 5.5 cm
